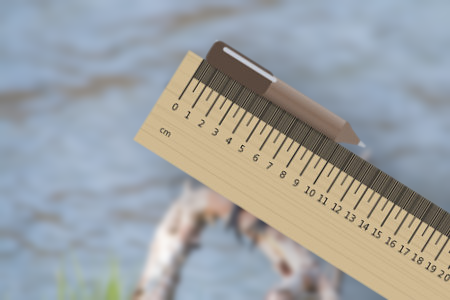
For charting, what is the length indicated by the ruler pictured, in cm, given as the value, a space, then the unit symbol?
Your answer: 11.5 cm
